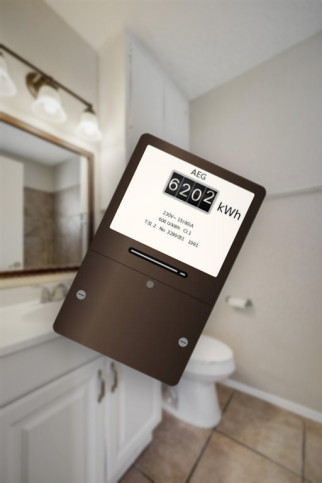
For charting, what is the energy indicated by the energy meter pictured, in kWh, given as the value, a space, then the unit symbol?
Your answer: 6202 kWh
